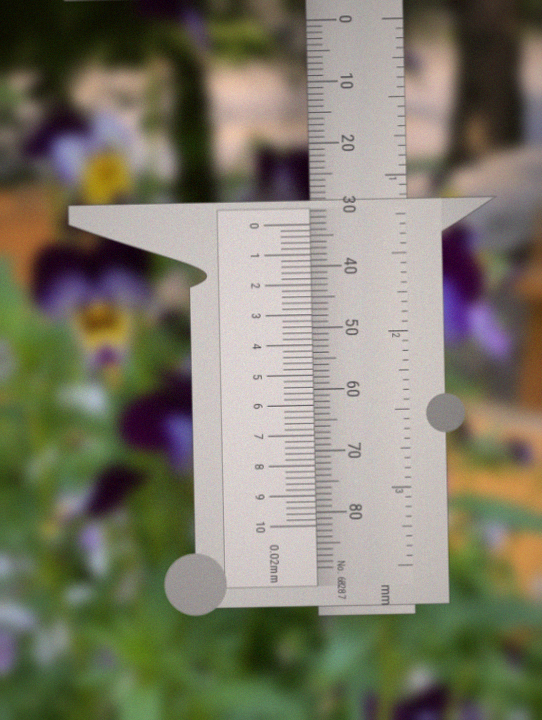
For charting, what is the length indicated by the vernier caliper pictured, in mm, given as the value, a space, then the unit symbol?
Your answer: 33.2 mm
